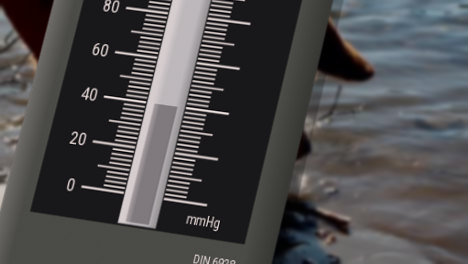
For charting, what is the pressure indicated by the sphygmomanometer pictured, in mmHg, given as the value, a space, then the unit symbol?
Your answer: 40 mmHg
